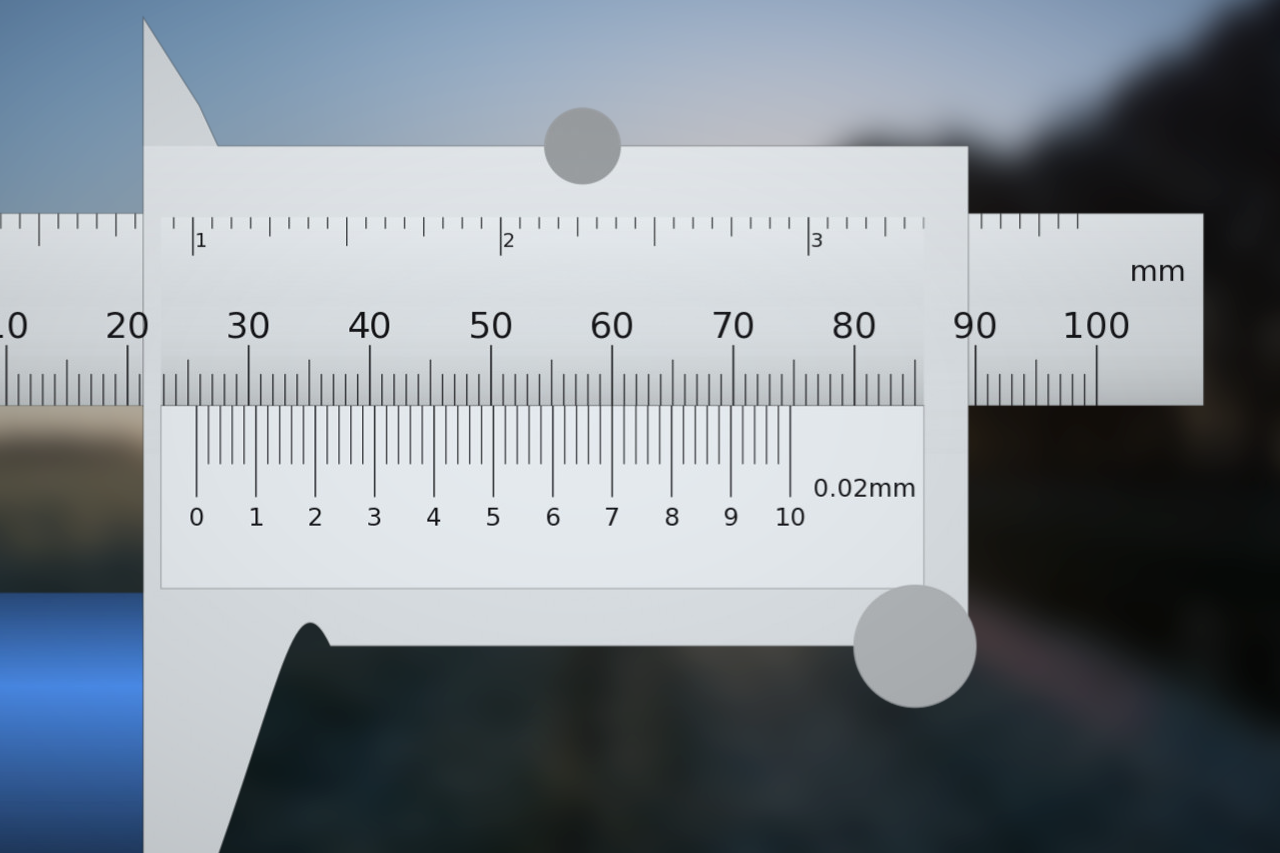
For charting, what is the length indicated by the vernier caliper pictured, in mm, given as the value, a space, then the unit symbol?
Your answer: 25.7 mm
